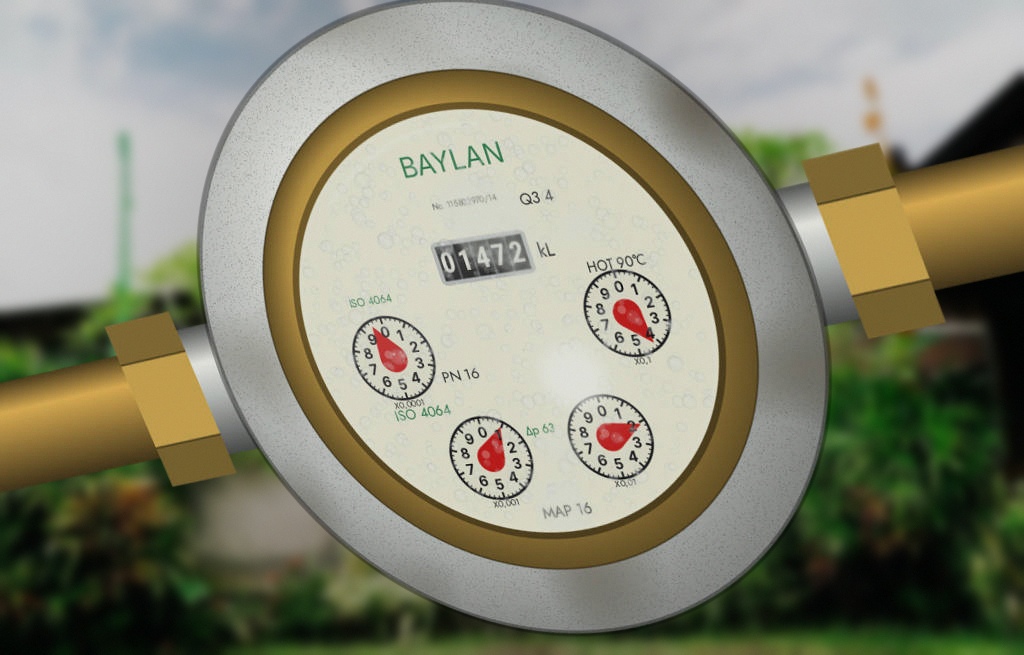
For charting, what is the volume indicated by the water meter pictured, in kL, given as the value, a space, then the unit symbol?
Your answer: 1472.4209 kL
